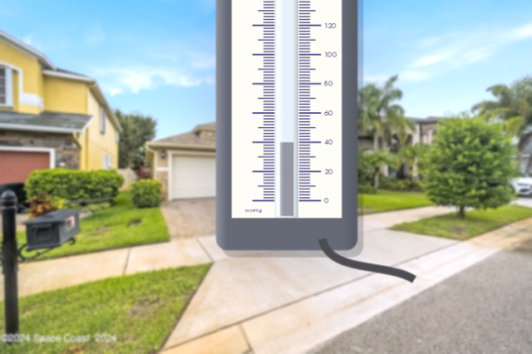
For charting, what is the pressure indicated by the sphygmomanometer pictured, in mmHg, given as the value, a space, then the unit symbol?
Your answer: 40 mmHg
